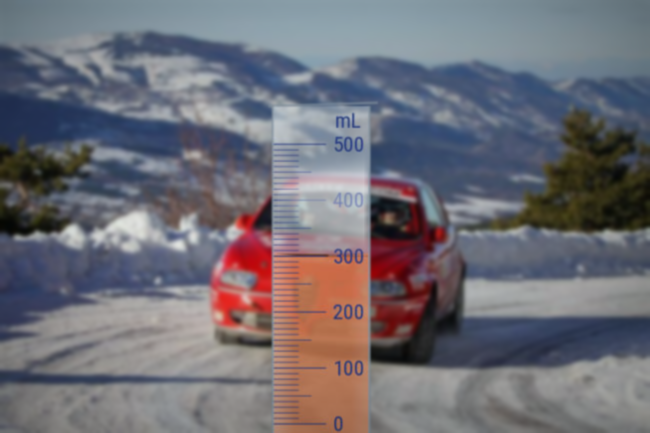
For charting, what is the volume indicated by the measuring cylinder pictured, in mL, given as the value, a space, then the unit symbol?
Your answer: 300 mL
